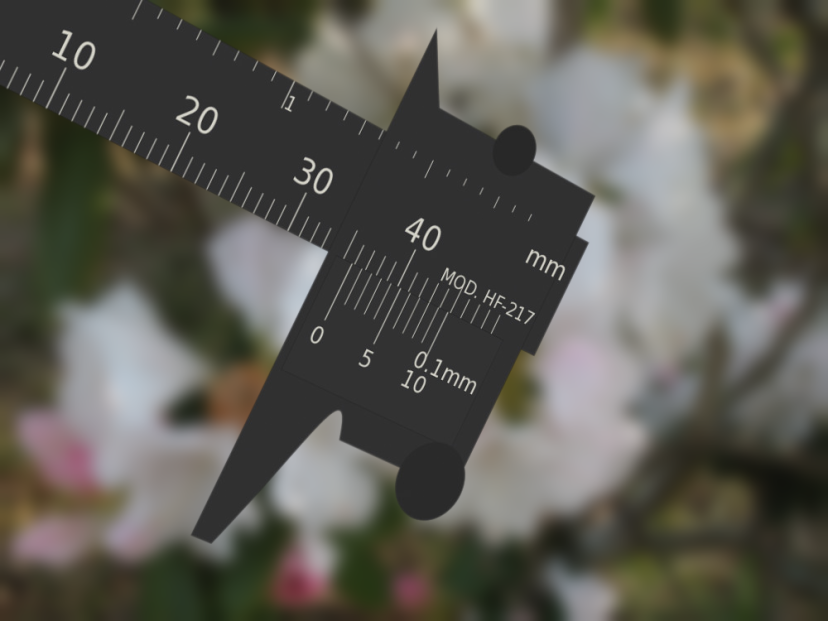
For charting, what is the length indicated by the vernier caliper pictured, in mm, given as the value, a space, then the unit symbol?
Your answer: 35.8 mm
